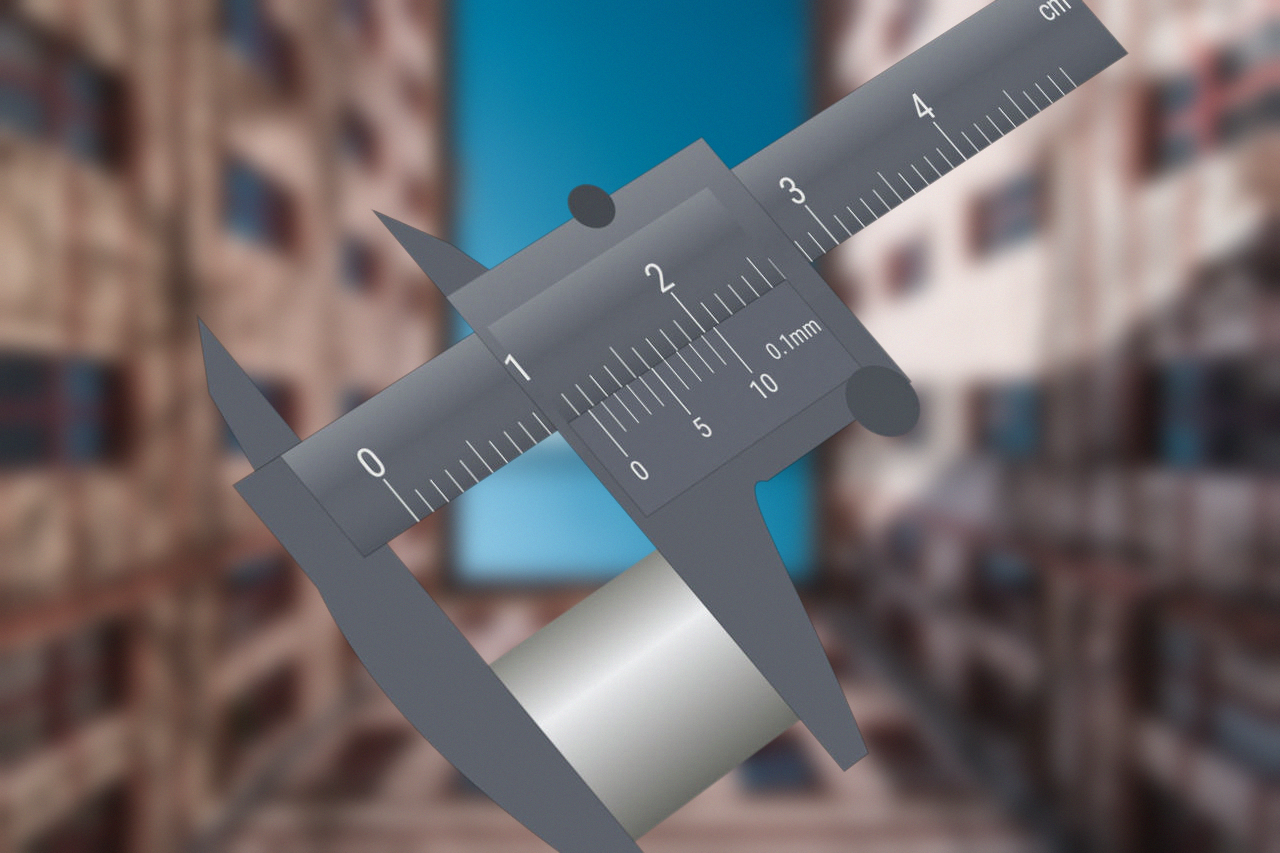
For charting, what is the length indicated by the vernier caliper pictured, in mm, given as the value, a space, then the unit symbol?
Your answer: 11.6 mm
